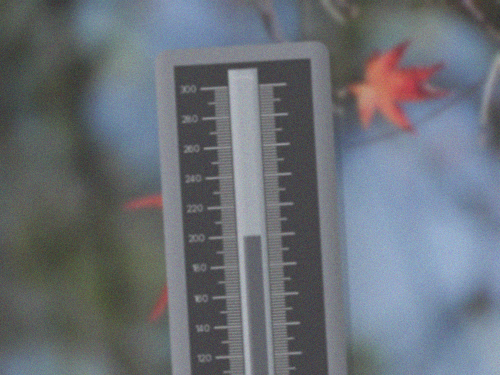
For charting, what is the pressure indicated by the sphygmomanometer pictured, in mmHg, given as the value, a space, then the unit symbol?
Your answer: 200 mmHg
